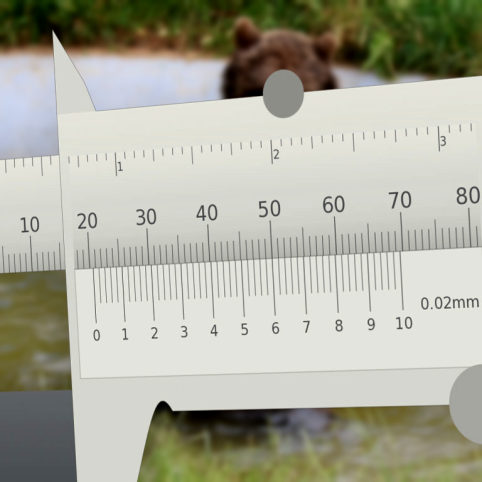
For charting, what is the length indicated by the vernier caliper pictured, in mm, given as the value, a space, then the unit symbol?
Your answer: 20.6 mm
